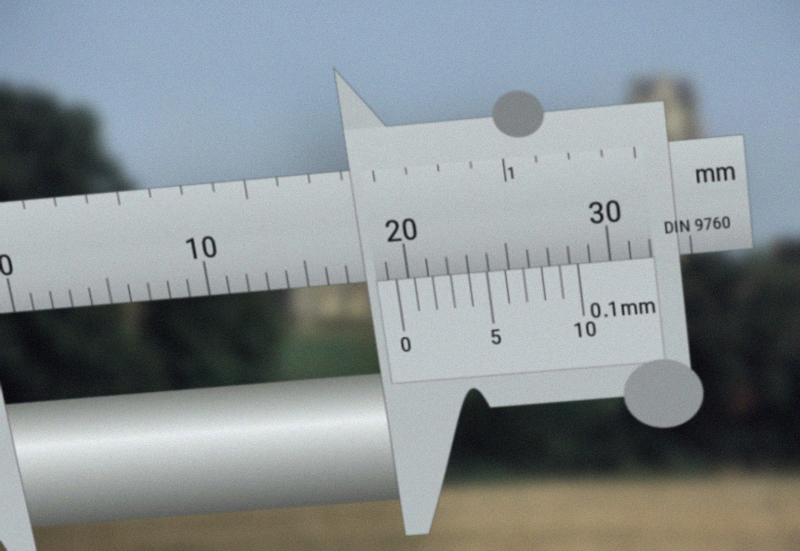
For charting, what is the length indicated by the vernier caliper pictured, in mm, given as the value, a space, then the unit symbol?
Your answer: 19.4 mm
